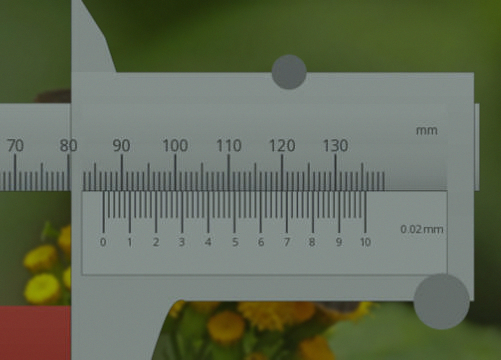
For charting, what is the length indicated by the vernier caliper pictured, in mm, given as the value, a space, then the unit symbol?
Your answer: 86.6 mm
